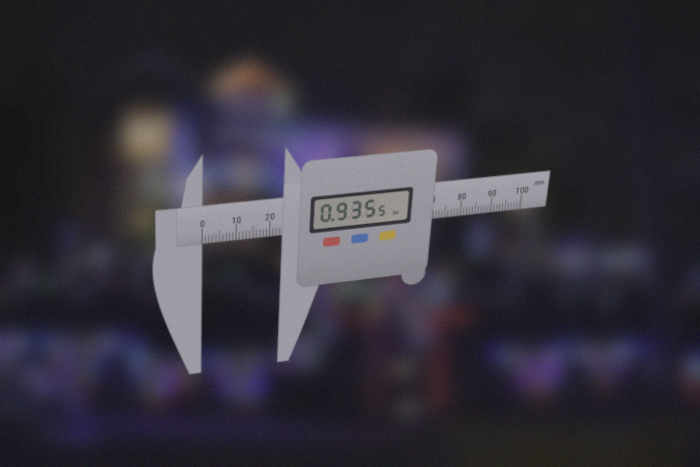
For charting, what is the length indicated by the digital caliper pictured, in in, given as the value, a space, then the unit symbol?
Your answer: 0.9355 in
